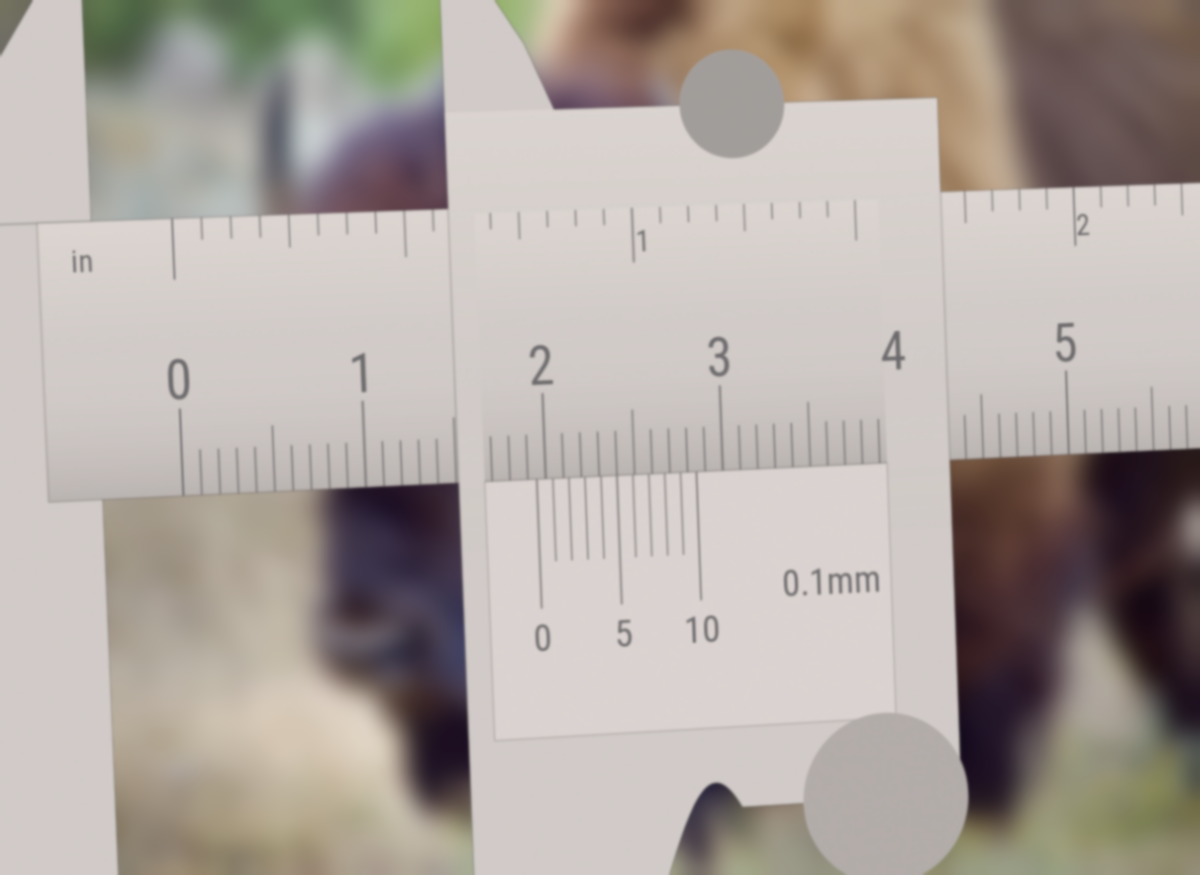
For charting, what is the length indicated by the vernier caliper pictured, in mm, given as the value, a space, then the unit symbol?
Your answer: 19.5 mm
